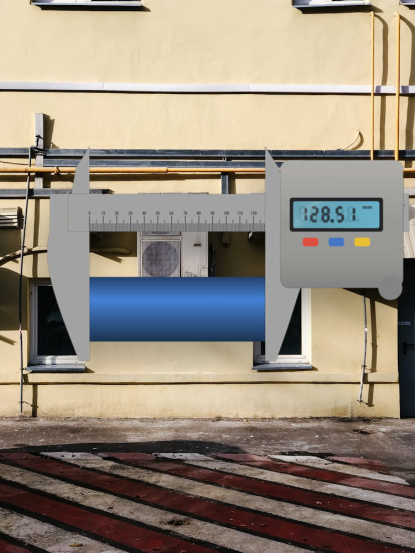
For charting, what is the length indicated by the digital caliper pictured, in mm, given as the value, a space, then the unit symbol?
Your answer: 128.51 mm
